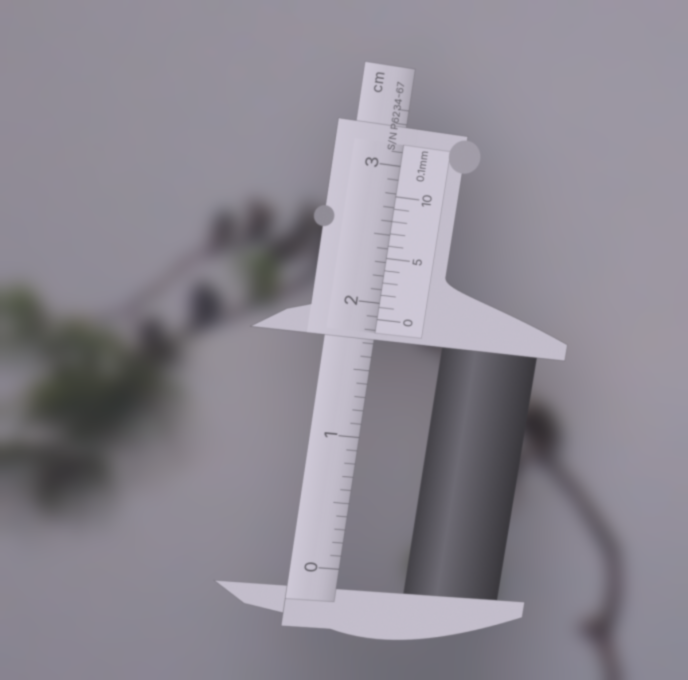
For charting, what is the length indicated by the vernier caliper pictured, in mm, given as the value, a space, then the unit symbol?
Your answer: 18.8 mm
